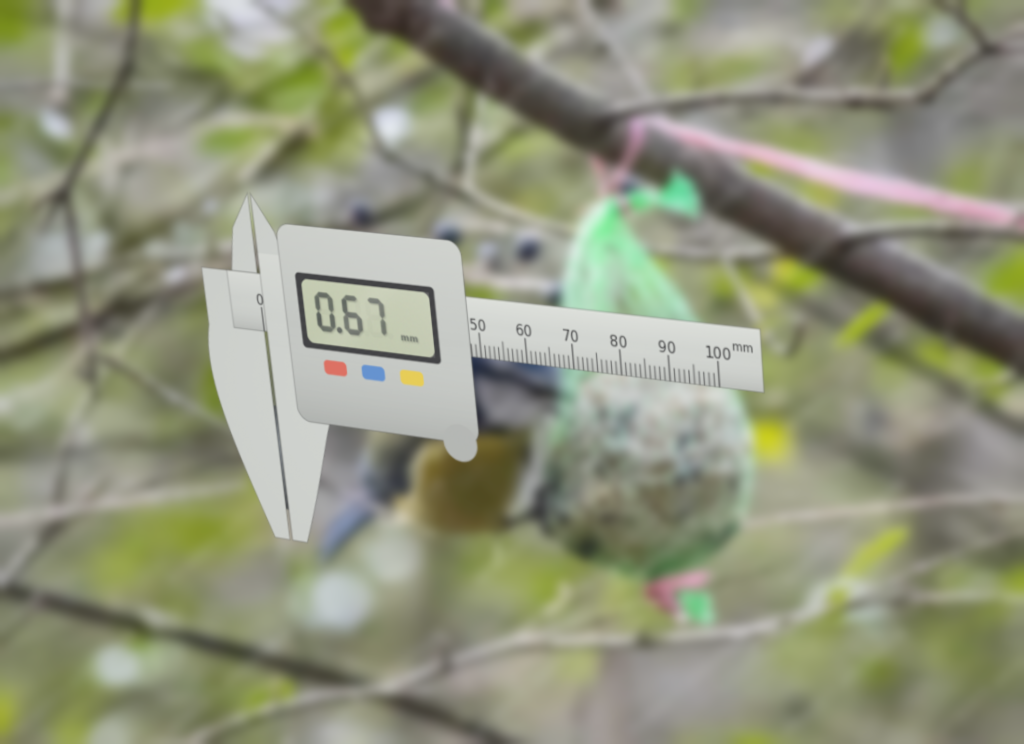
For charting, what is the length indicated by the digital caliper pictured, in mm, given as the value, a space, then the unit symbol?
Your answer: 0.67 mm
